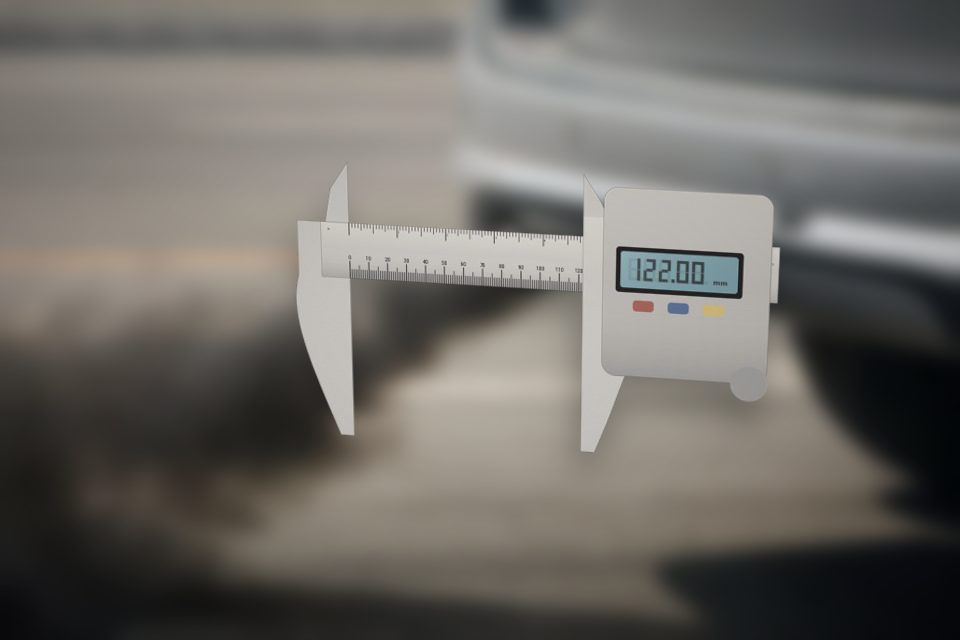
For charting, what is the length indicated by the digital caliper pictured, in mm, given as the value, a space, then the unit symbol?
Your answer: 122.00 mm
